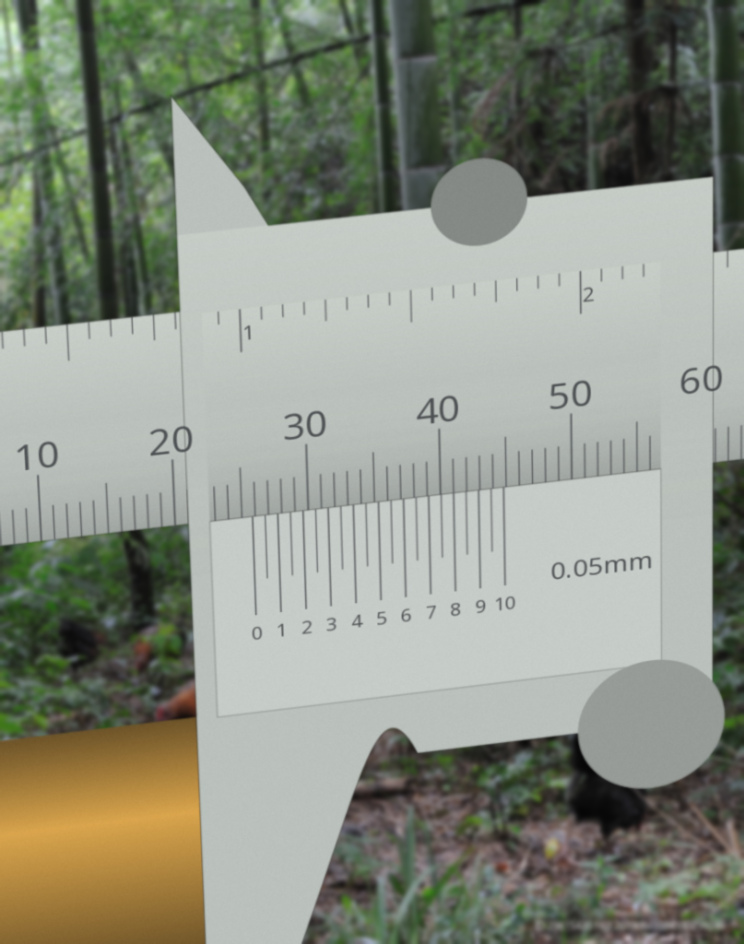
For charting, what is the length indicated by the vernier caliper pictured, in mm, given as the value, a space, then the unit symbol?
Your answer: 25.8 mm
